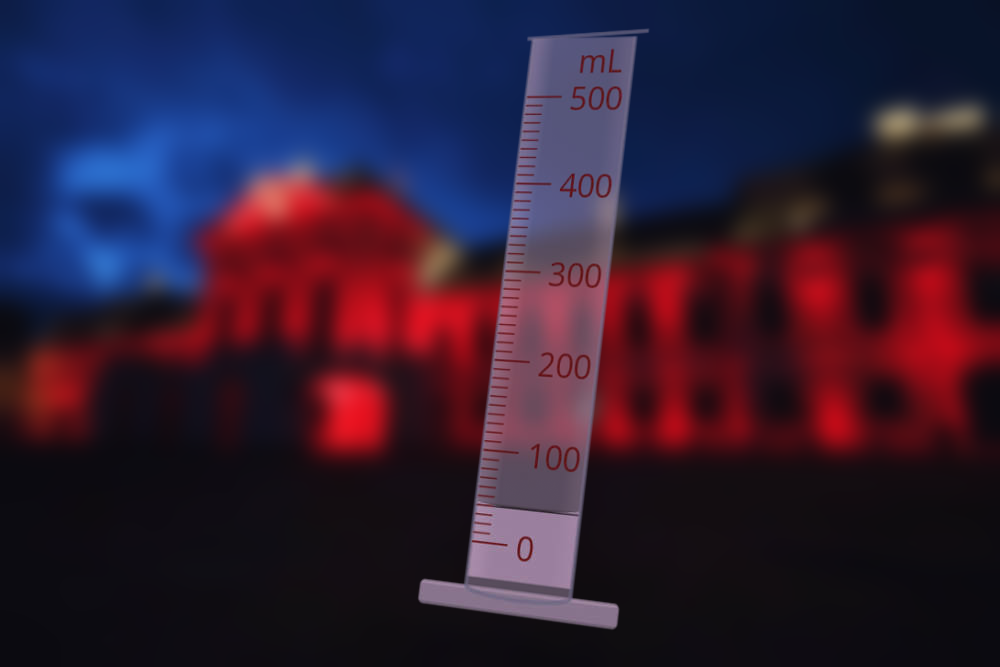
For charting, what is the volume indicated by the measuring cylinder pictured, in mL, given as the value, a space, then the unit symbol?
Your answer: 40 mL
